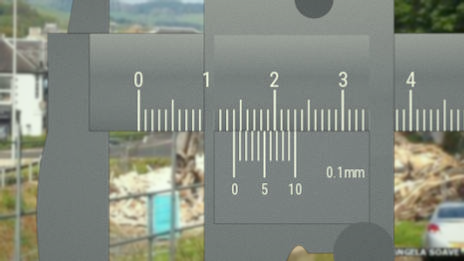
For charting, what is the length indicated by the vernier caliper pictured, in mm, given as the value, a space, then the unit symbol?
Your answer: 14.0 mm
